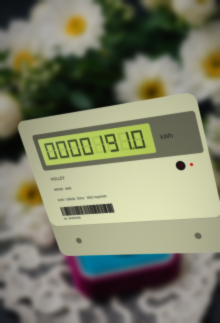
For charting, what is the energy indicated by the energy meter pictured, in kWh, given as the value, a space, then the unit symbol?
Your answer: 191.0 kWh
